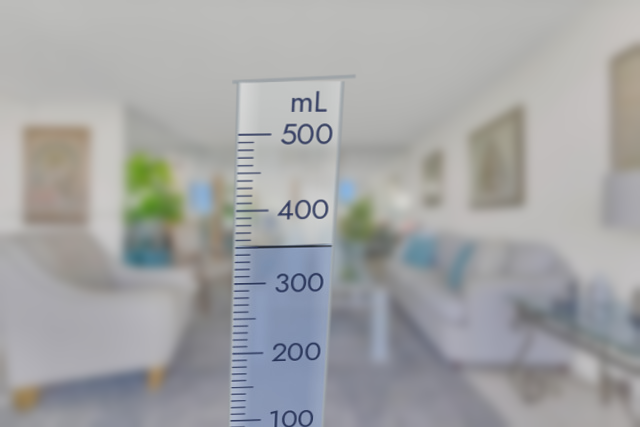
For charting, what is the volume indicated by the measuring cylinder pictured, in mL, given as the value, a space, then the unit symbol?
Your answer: 350 mL
